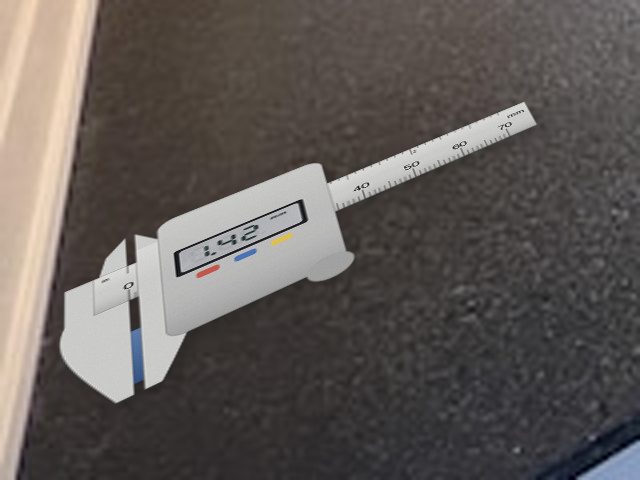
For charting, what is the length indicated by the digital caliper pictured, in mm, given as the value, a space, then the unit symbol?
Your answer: 1.42 mm
